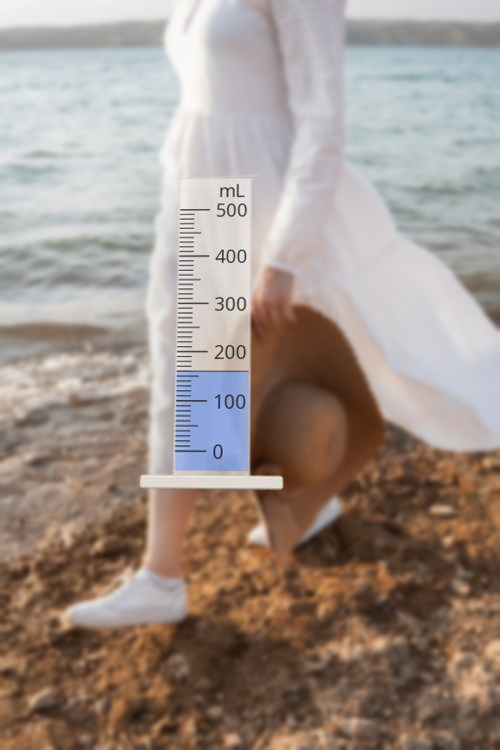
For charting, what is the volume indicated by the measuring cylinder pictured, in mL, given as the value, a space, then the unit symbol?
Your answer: 160 mL
